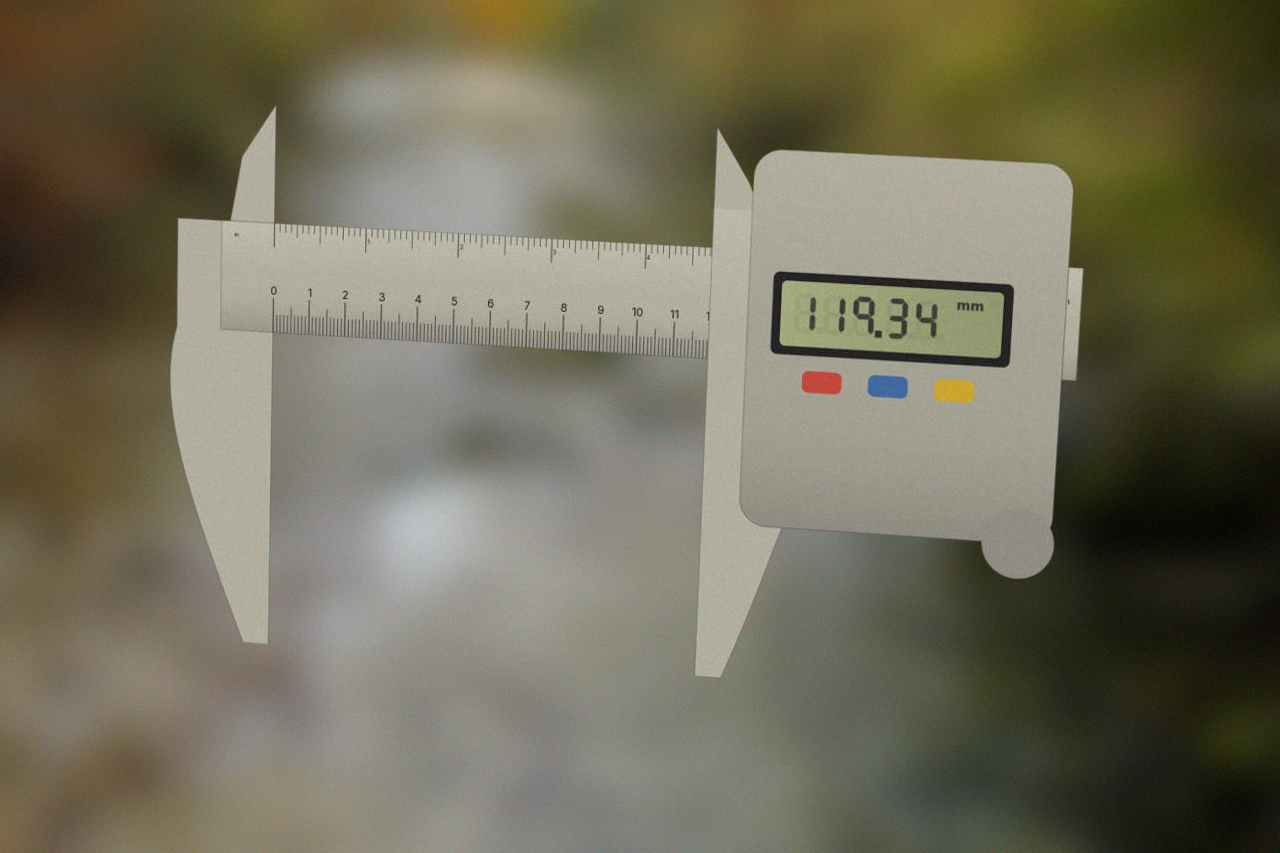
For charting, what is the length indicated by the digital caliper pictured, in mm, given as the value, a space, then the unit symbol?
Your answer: 119.34 mm
